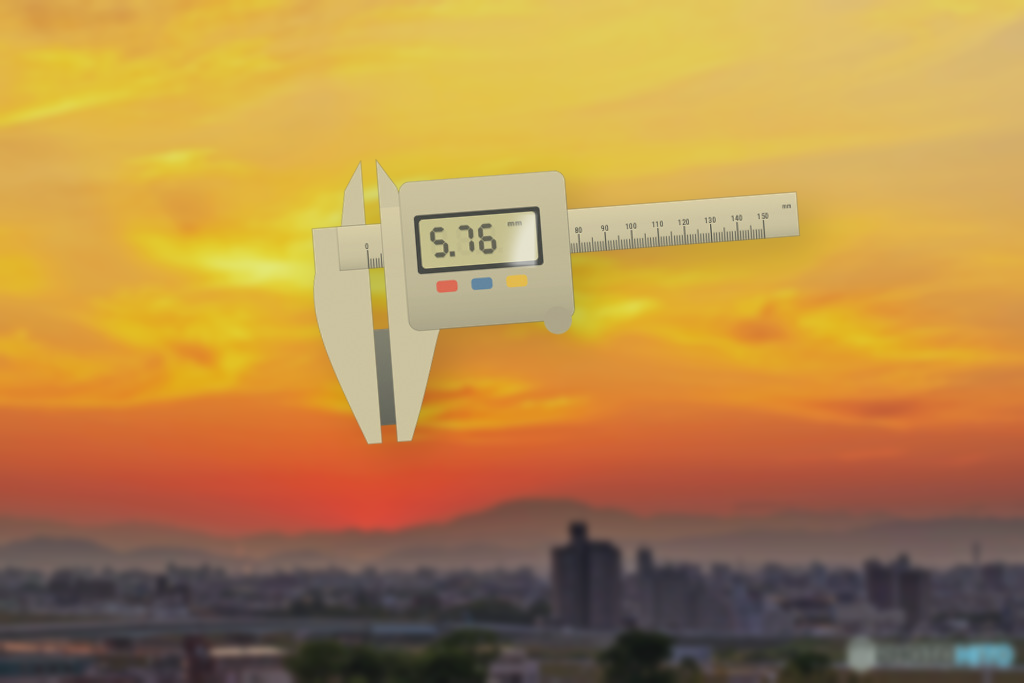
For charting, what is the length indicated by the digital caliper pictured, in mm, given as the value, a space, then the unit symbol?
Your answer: 5.76 mm
